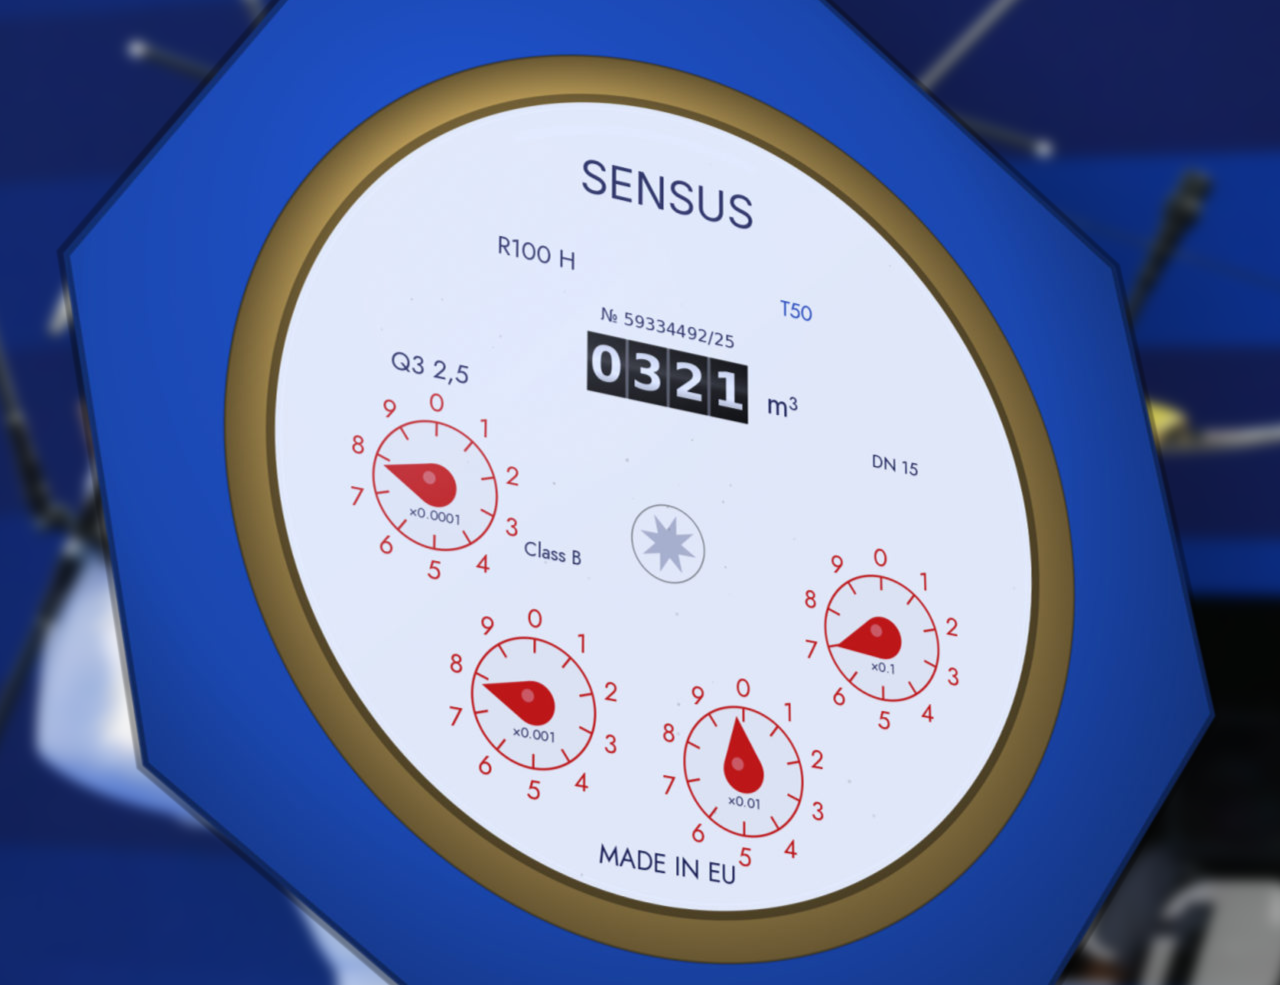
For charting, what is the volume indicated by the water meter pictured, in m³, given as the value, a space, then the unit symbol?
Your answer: 321.6977 m³
